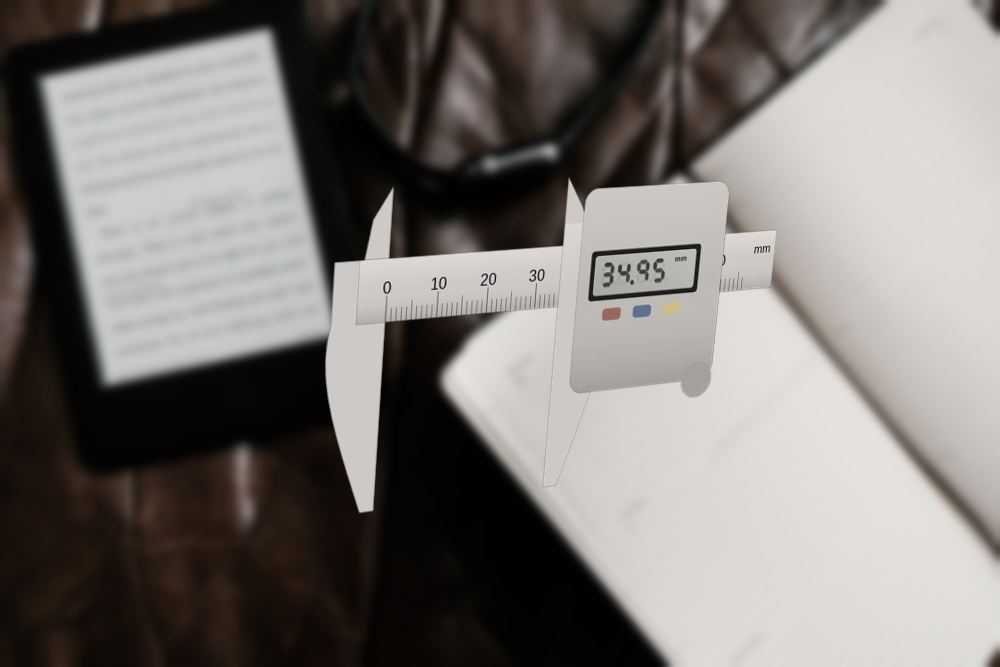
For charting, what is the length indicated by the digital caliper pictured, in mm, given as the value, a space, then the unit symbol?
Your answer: 34.95 mm
